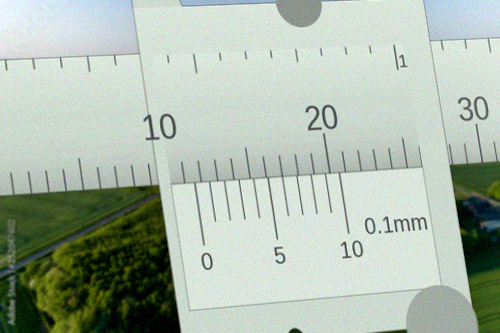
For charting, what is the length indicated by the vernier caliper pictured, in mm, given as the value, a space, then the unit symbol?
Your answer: 11.6 mm
